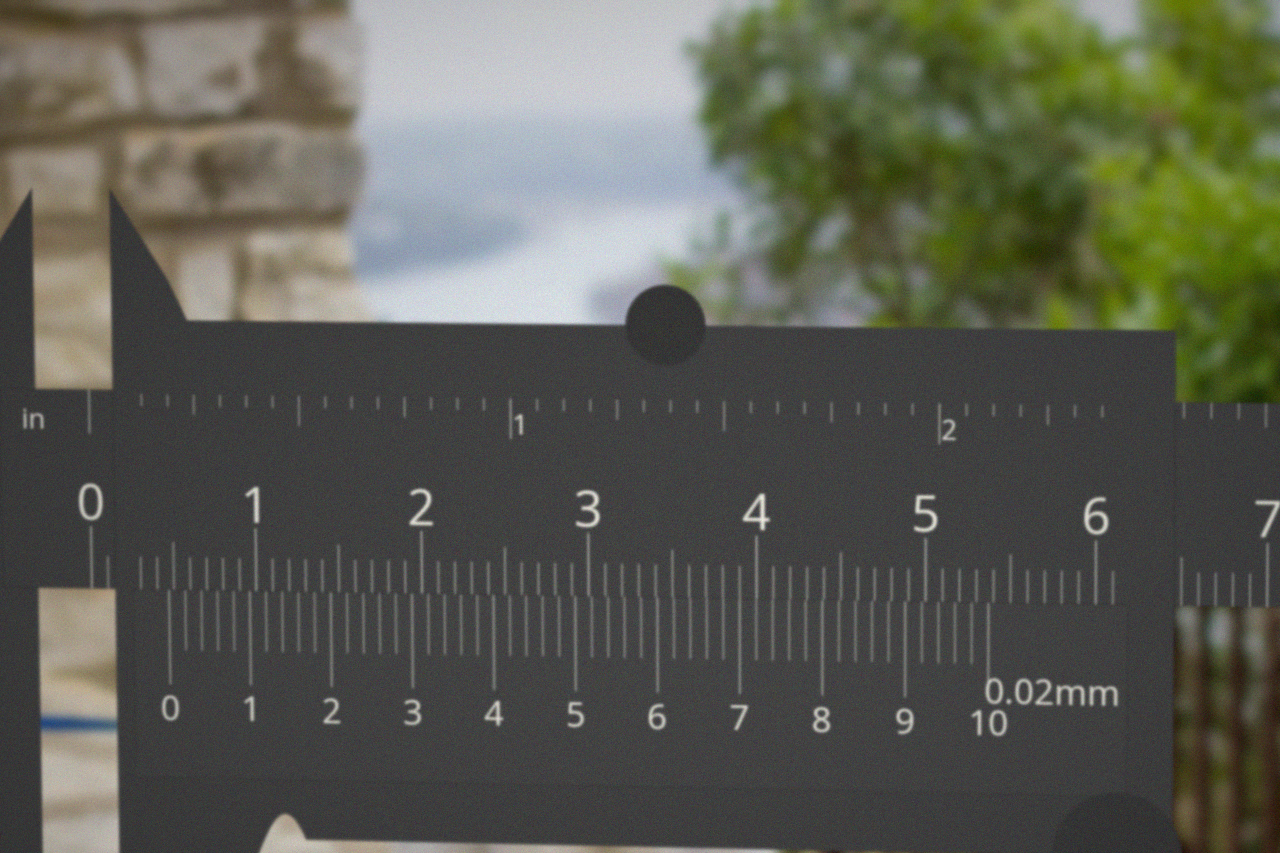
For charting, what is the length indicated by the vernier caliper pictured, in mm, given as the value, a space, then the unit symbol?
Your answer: 4.7 mm
